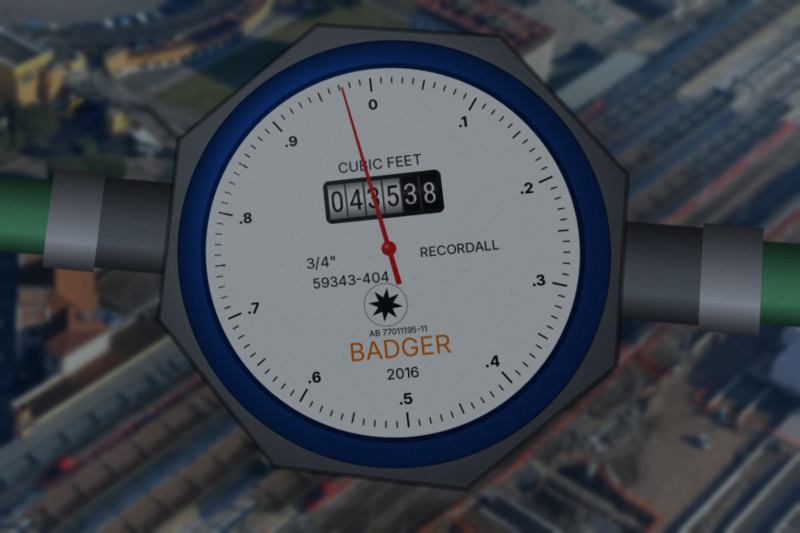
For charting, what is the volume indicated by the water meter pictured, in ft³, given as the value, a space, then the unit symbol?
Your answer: 43537.97 ft³
